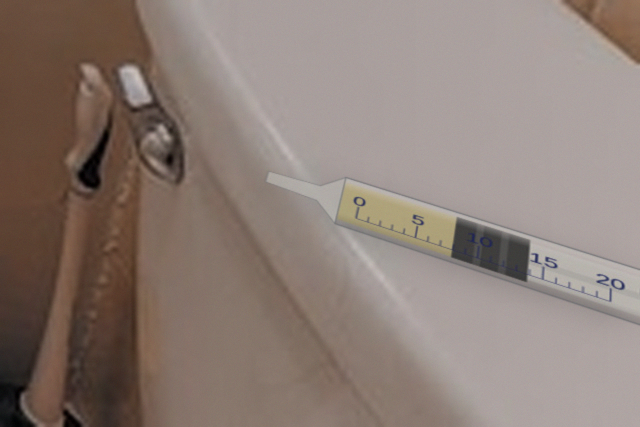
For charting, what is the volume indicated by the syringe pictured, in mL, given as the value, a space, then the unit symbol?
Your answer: 8 mL
